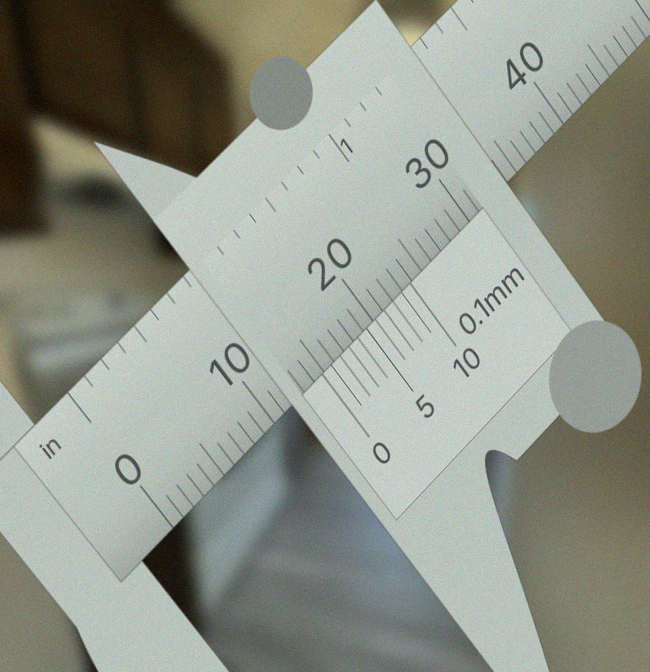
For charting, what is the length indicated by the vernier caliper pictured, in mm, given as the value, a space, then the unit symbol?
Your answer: 14.8 mm
